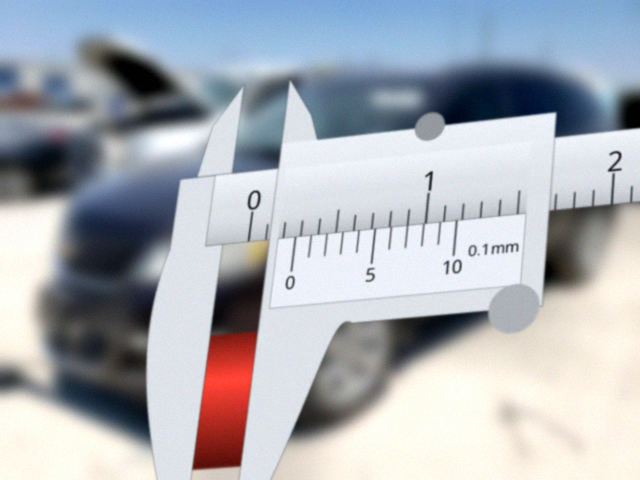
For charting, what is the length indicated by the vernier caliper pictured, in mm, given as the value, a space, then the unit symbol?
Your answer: 2.7 mm
